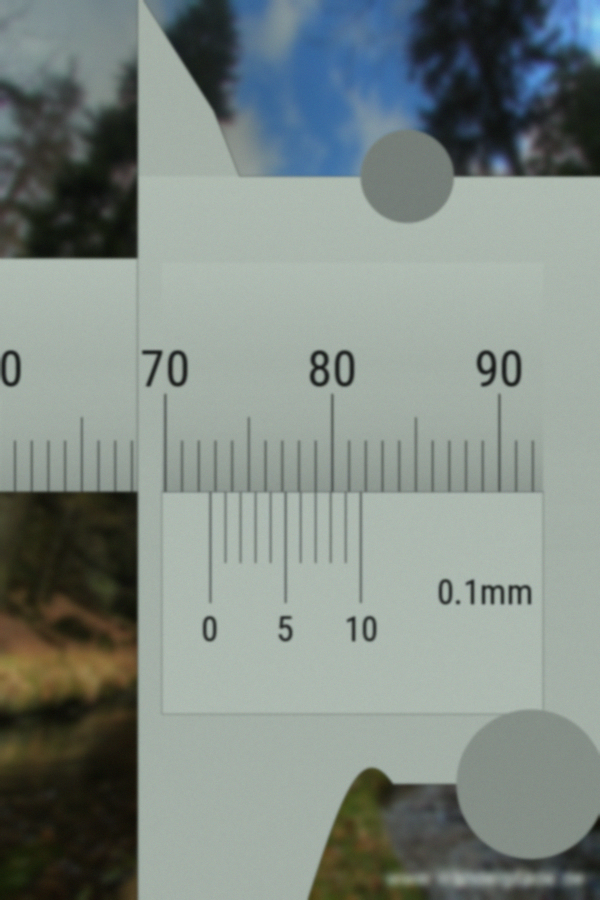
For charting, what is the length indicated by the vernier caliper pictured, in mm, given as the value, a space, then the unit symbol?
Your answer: 72.7 mm
